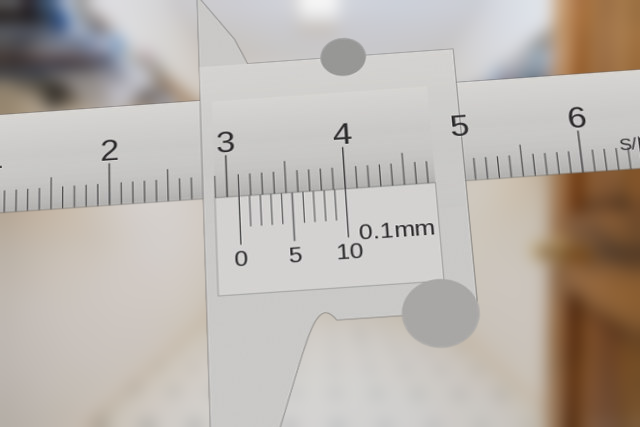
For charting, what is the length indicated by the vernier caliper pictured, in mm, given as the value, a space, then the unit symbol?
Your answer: 31.0 mm
